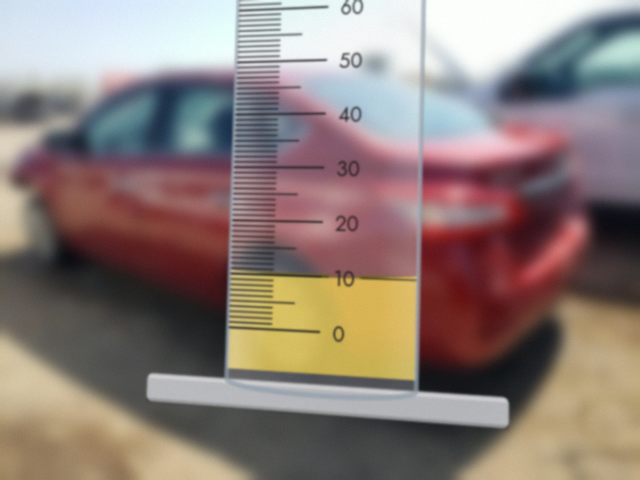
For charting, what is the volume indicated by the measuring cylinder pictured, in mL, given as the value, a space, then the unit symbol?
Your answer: 10 mL
